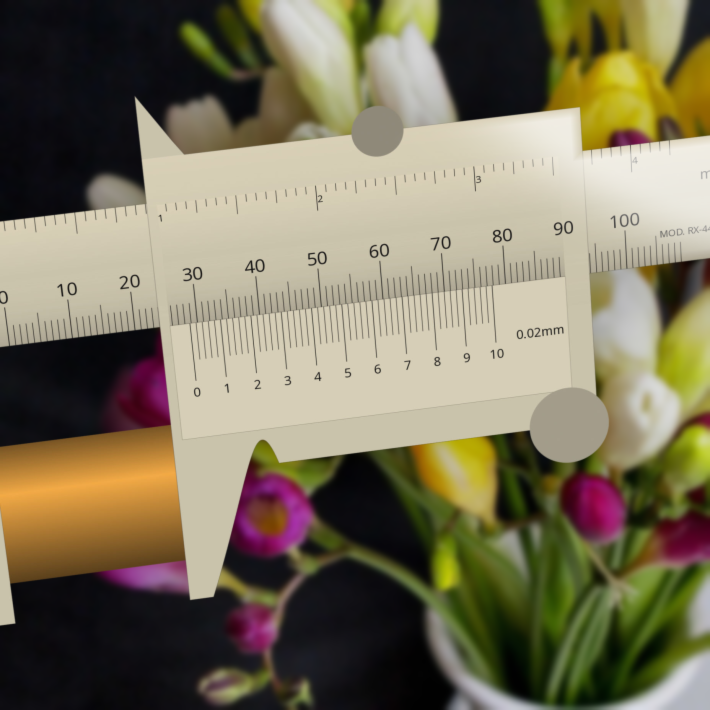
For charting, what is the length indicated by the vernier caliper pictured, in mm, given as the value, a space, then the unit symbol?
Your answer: 28.8 mm
